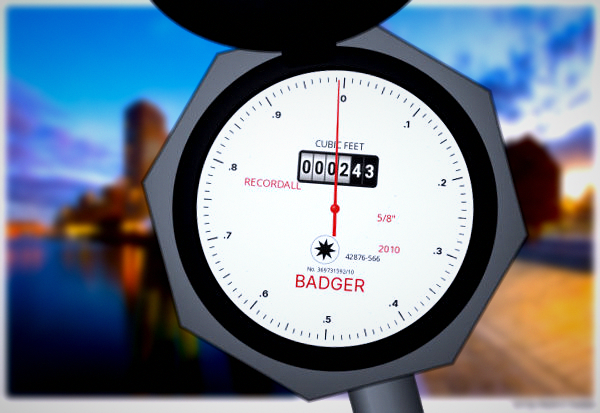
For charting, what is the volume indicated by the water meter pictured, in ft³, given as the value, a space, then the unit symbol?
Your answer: 242.99 ft³
